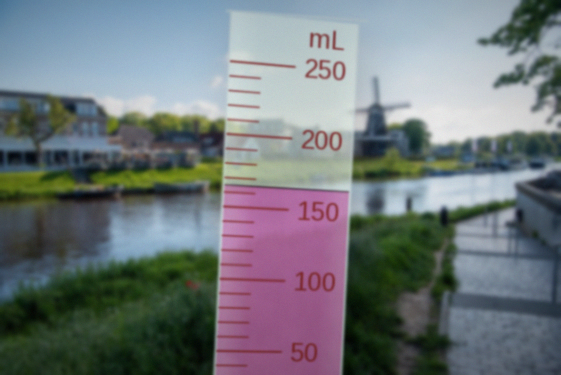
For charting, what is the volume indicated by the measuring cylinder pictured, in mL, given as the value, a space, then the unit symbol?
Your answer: 165 mL
